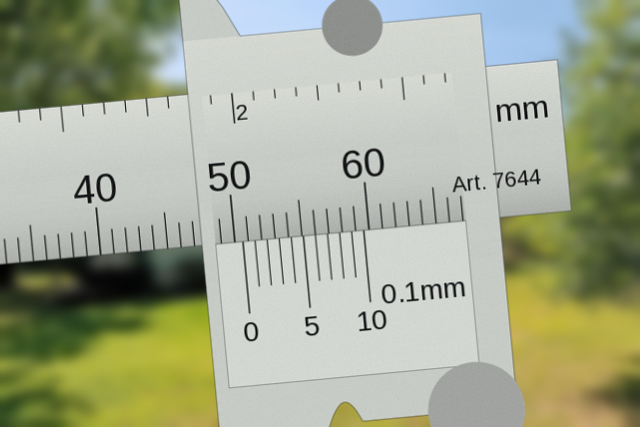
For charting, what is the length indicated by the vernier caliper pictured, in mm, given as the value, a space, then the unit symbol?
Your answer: 50.6 mm
